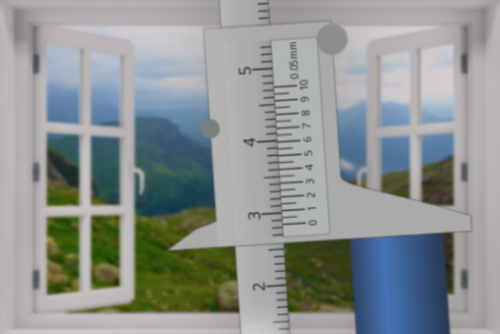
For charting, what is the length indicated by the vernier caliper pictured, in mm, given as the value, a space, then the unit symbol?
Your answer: 28.4 mm
